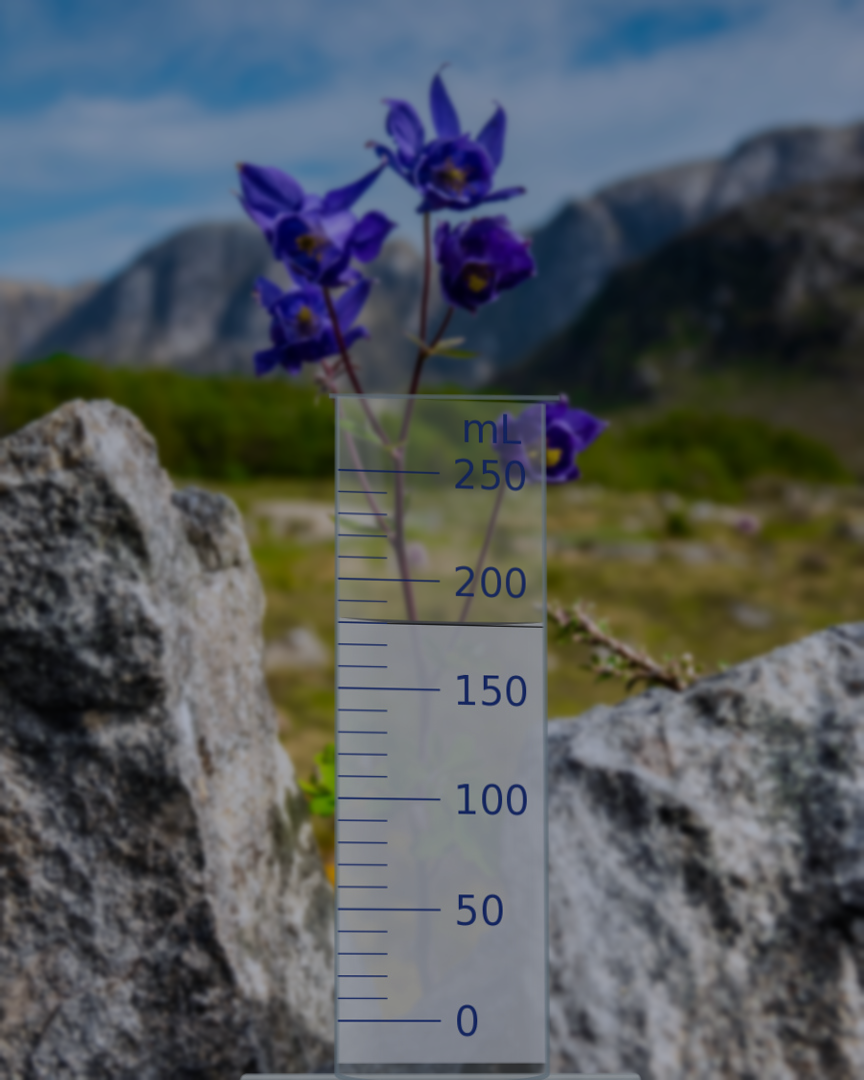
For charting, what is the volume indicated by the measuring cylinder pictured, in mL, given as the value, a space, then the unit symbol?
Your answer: 180 mL
